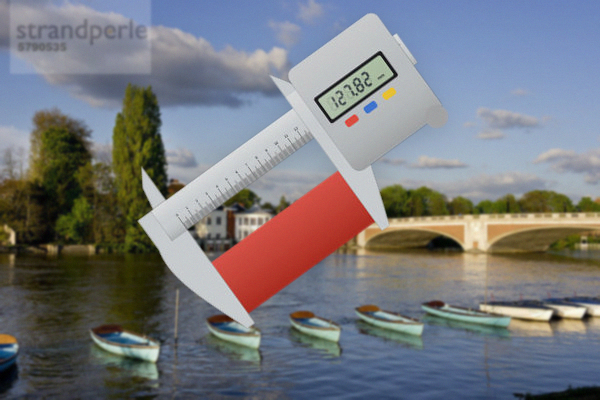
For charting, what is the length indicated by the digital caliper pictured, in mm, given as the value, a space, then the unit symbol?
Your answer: 127.82 mm
